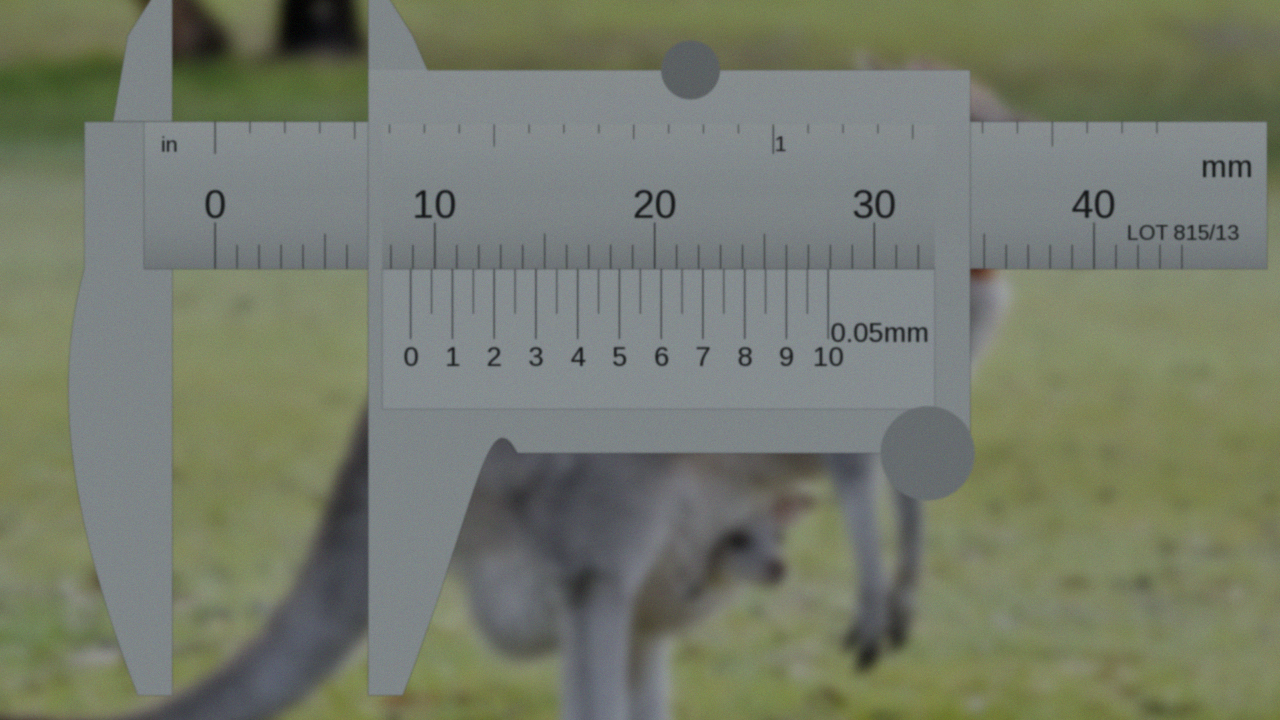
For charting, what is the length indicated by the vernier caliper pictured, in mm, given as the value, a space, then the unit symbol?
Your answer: 8.9 mm
